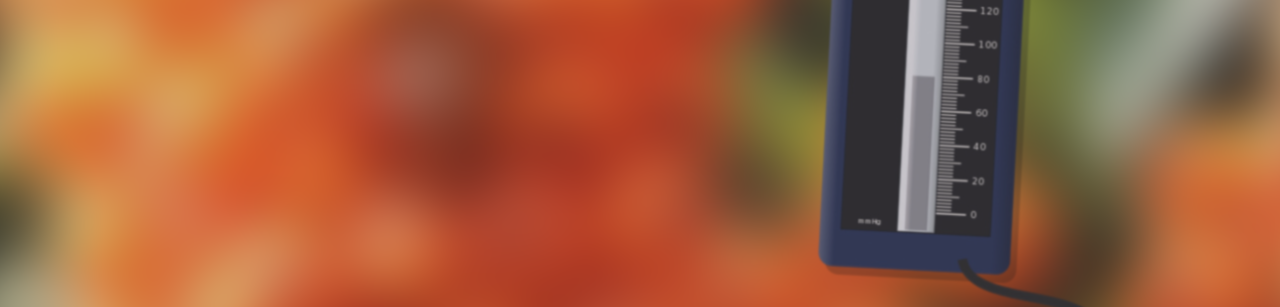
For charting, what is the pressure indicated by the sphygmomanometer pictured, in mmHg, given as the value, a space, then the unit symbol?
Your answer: 80 mmHg
